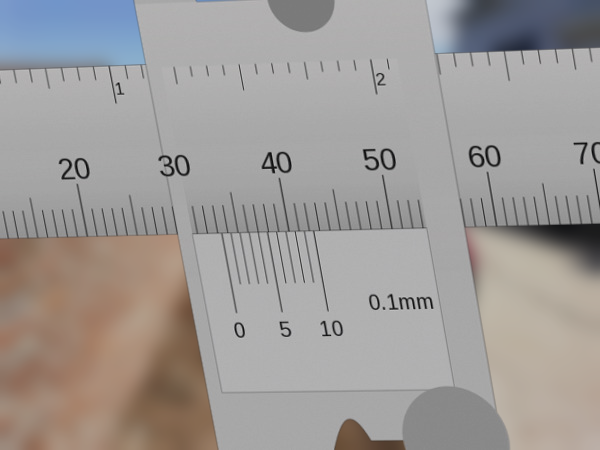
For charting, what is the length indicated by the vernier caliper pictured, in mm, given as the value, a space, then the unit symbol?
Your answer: 33.4 mm
